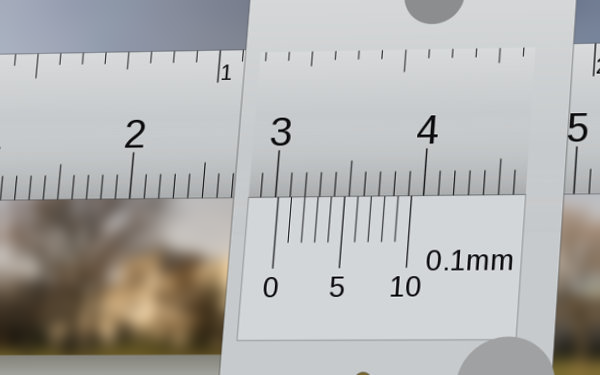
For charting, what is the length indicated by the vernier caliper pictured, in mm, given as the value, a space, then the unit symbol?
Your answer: 30.2 mm
